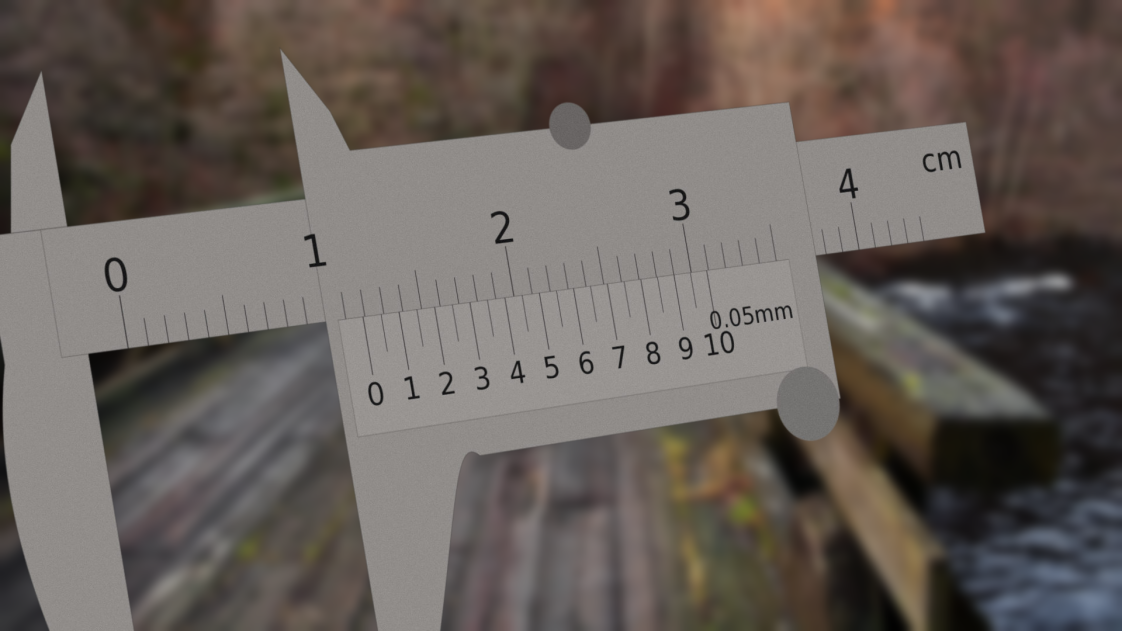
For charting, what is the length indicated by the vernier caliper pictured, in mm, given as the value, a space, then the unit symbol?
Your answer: 11.9 mm
